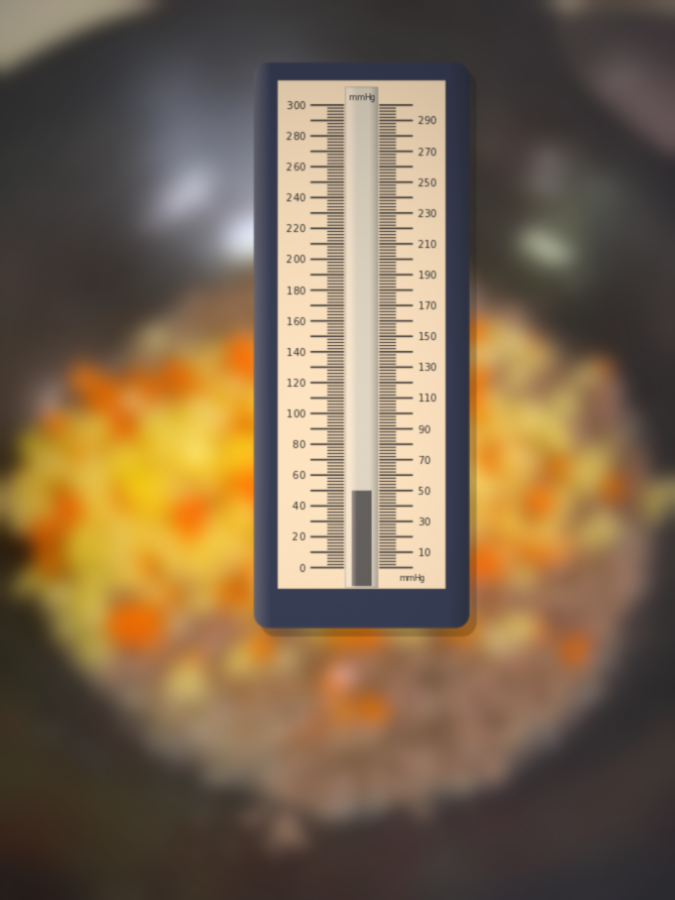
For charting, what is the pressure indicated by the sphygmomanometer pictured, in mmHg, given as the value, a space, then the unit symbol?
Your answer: 50 mmHg
